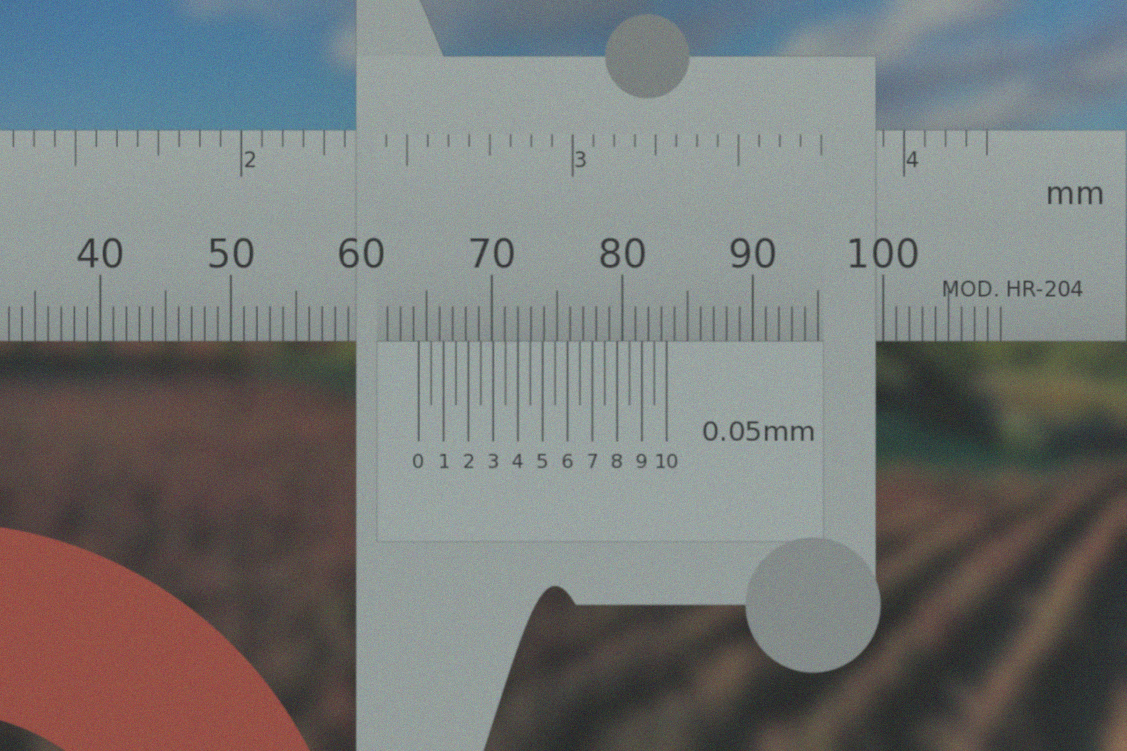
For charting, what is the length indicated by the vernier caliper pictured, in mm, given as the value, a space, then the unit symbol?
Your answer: 64.4 mm
